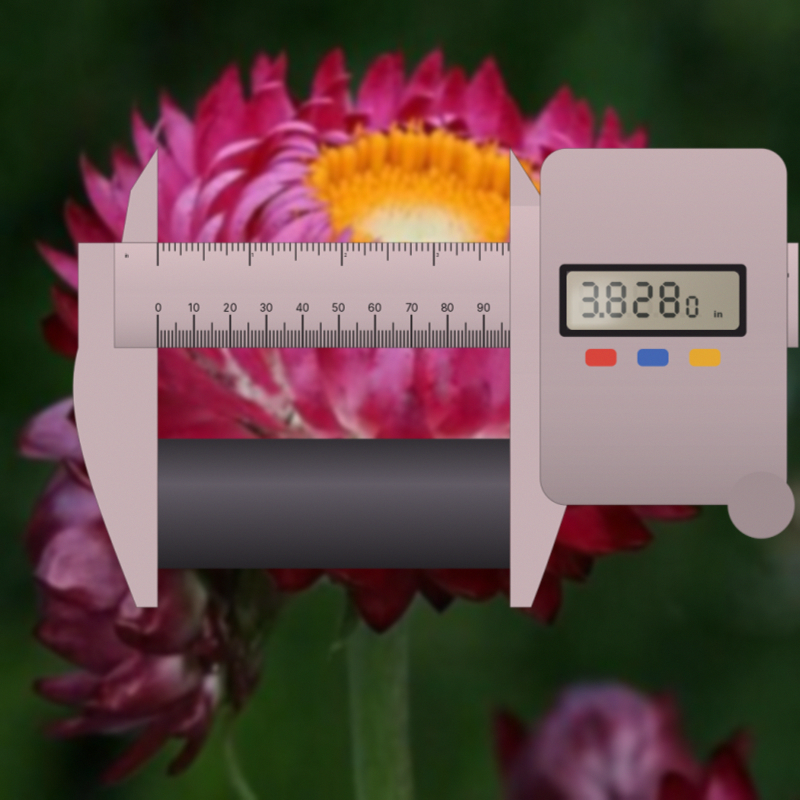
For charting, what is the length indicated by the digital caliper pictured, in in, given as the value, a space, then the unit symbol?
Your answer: 3.8280 in
